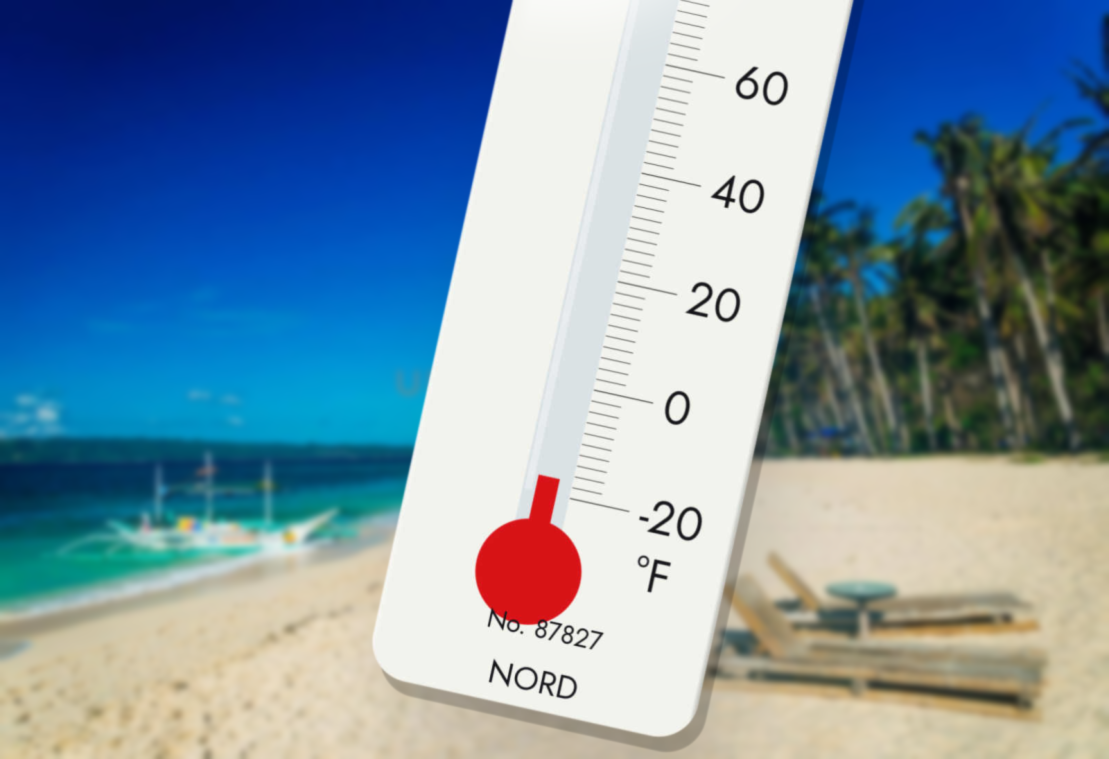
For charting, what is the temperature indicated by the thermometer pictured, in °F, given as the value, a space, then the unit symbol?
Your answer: -17 °F
